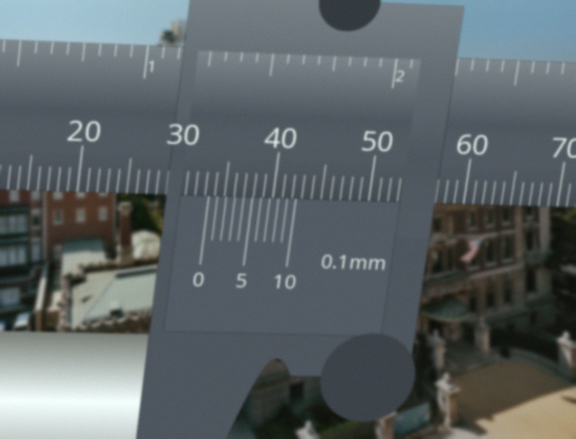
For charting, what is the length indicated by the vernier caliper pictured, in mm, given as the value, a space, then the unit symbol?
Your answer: 33.4 mm
